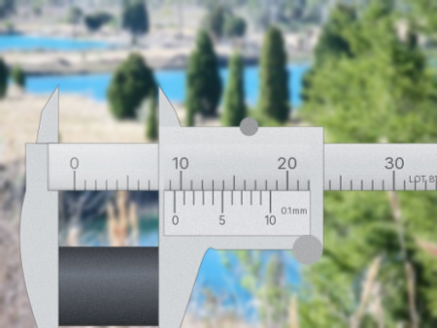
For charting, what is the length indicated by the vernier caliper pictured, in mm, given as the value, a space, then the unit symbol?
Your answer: 9.4 mm
